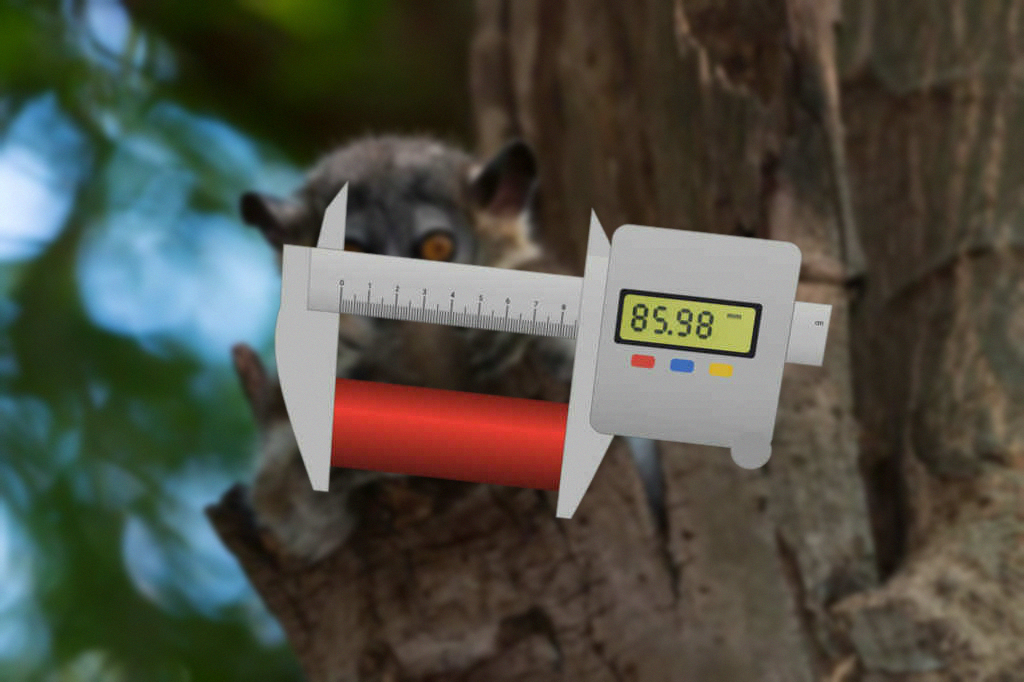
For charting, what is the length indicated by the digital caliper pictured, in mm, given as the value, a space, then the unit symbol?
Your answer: 85.98 mm
